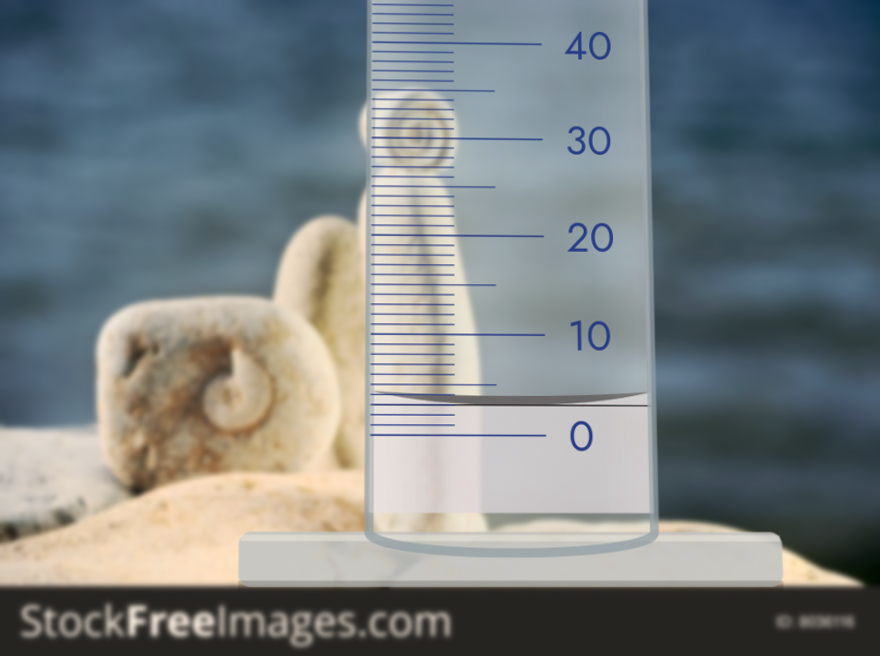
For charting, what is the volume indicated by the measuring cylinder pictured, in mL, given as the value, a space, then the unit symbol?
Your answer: 3 mL
